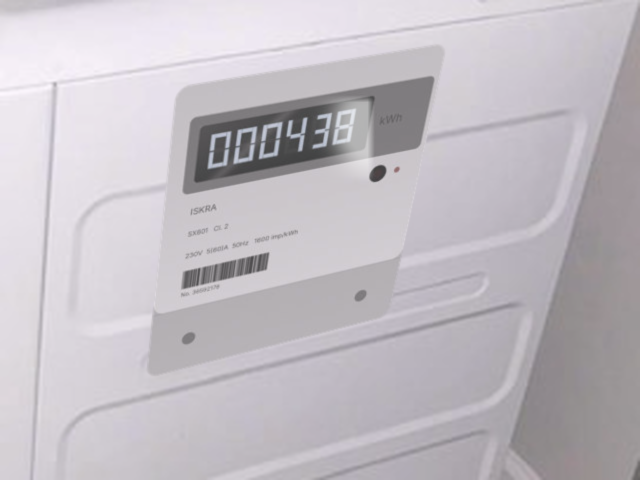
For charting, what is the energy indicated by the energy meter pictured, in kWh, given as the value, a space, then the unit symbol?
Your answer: 438 kWh
